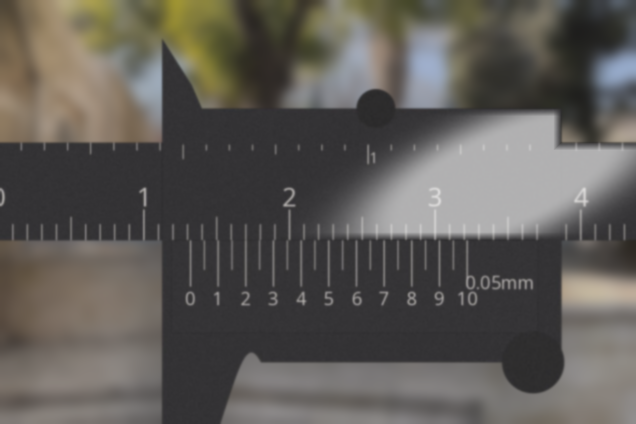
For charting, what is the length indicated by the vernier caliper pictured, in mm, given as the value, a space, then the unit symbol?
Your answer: 13.2 mm
